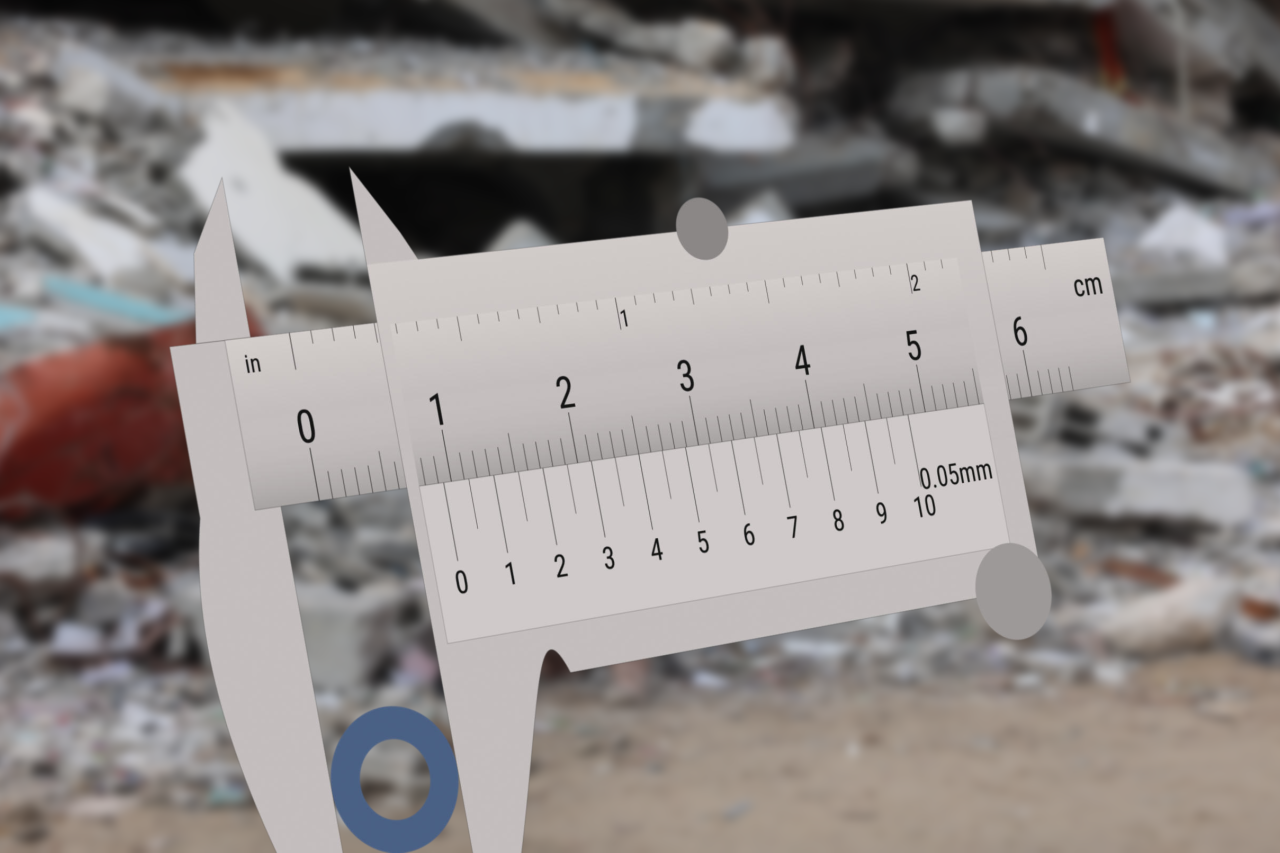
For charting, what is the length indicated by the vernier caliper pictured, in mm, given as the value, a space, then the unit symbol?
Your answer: 9.4 mm
